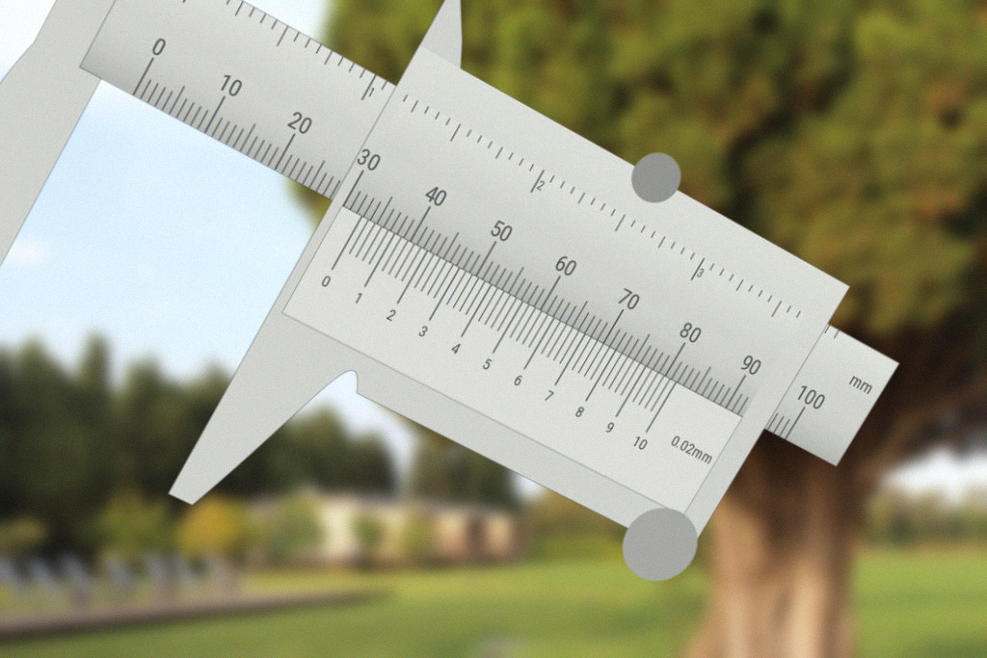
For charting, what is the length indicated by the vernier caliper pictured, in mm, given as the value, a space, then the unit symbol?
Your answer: 32.8 mm
